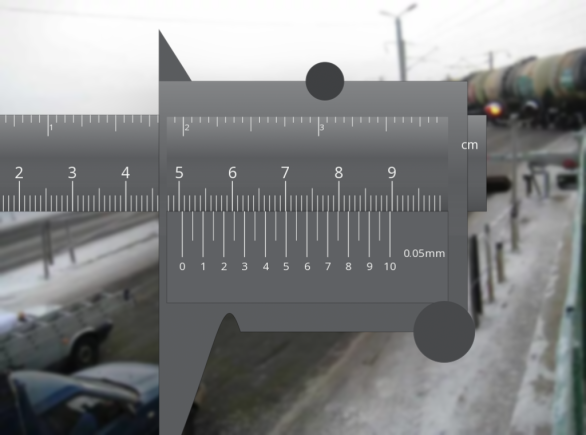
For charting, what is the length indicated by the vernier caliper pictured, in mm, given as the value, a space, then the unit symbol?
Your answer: 50.6 mm
